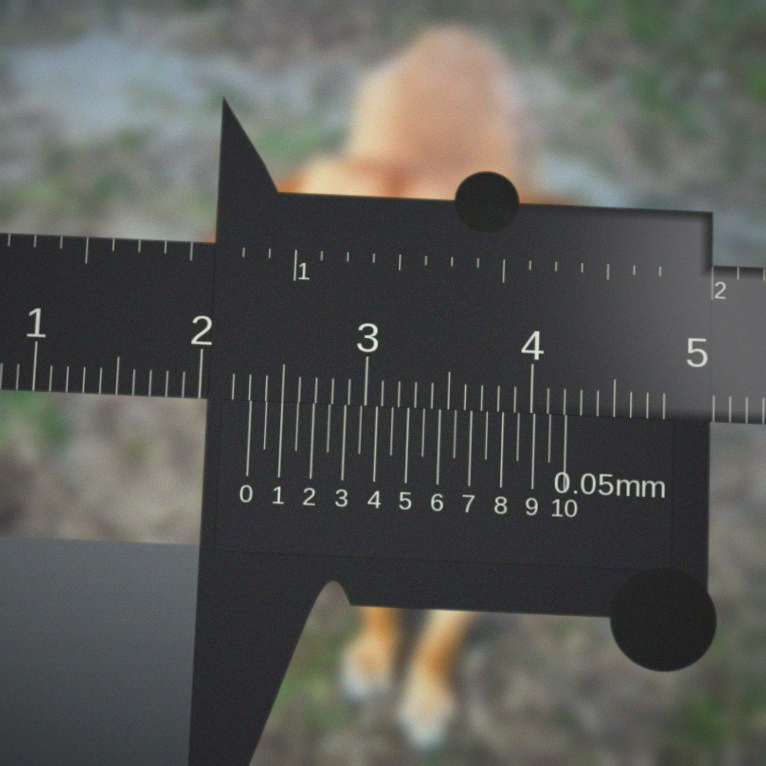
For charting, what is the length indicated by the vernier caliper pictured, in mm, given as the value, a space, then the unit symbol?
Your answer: 23.1 mm
